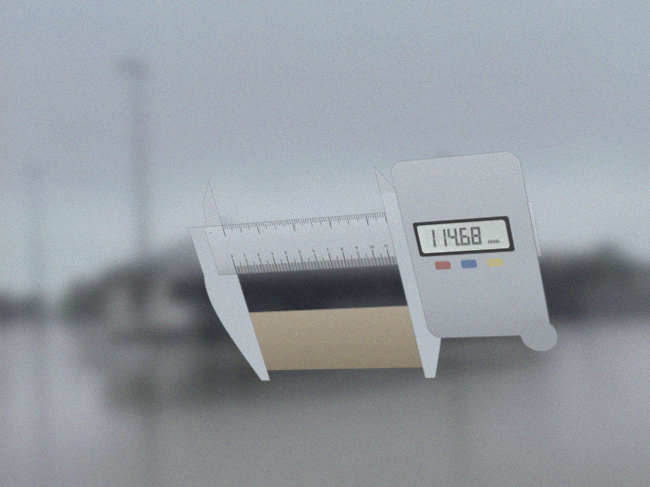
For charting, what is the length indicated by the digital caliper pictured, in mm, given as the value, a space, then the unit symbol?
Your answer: 114.68 mm
